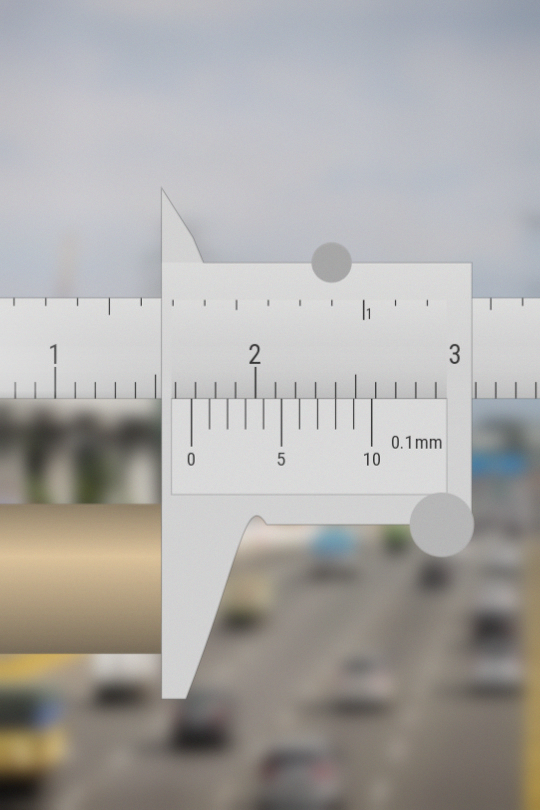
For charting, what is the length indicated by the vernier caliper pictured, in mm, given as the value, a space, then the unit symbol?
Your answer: 16.8 mm
